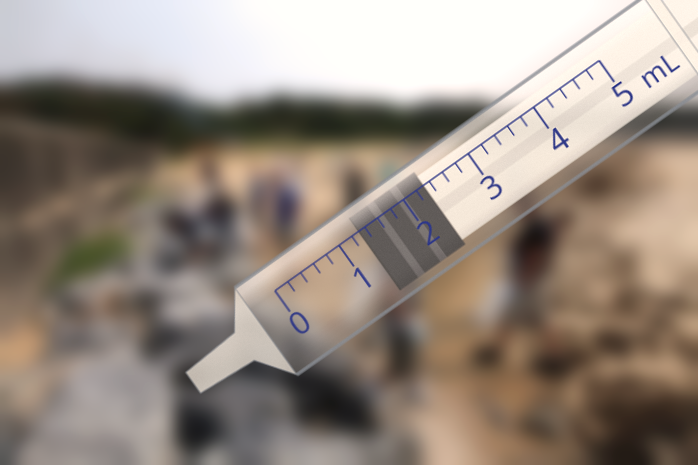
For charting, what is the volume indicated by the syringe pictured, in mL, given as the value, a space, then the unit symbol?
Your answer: 1.3 mL
